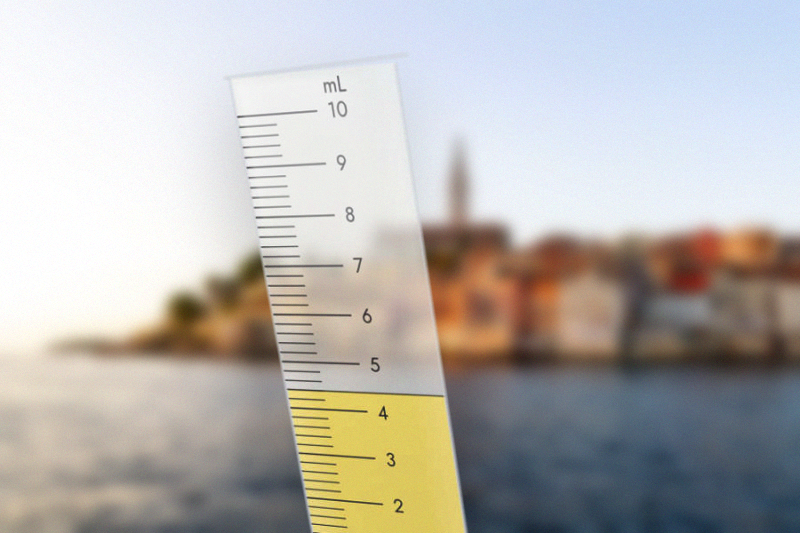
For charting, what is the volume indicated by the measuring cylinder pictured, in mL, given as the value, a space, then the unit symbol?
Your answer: 4.4 mL
